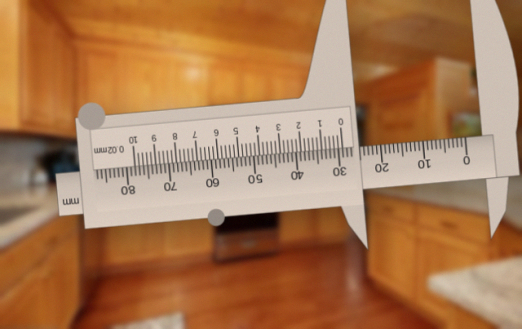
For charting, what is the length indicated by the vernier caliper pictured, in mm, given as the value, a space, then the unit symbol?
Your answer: 29.0 mm
